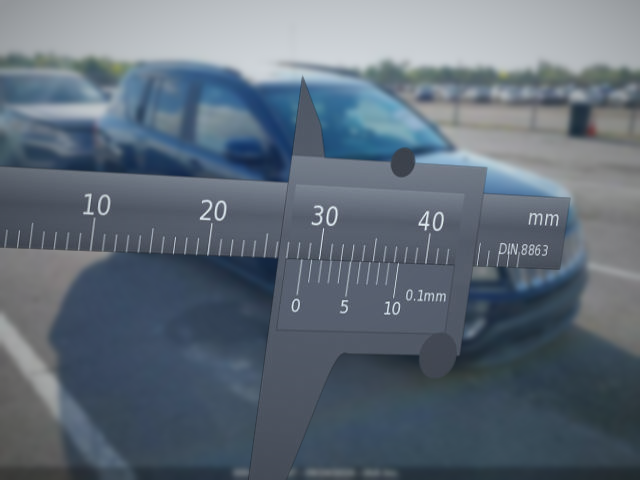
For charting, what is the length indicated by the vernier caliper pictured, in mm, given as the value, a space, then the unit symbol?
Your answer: 28.4 mm
